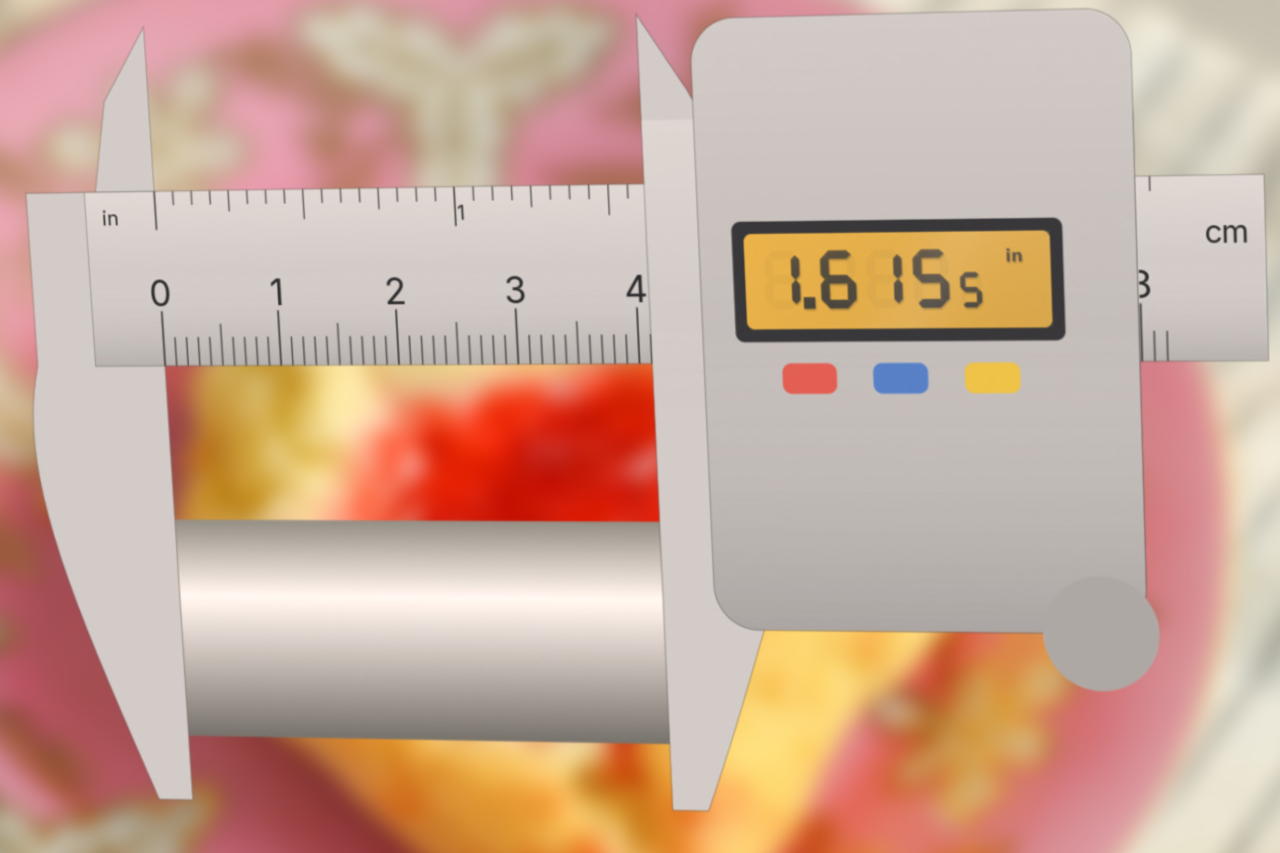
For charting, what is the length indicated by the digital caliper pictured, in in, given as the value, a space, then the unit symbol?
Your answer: 1.6155 in
